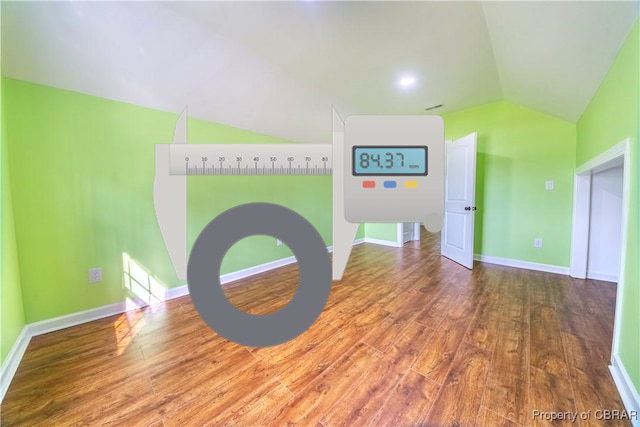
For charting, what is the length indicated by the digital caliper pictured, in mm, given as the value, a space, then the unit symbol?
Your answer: 84.37 mm
